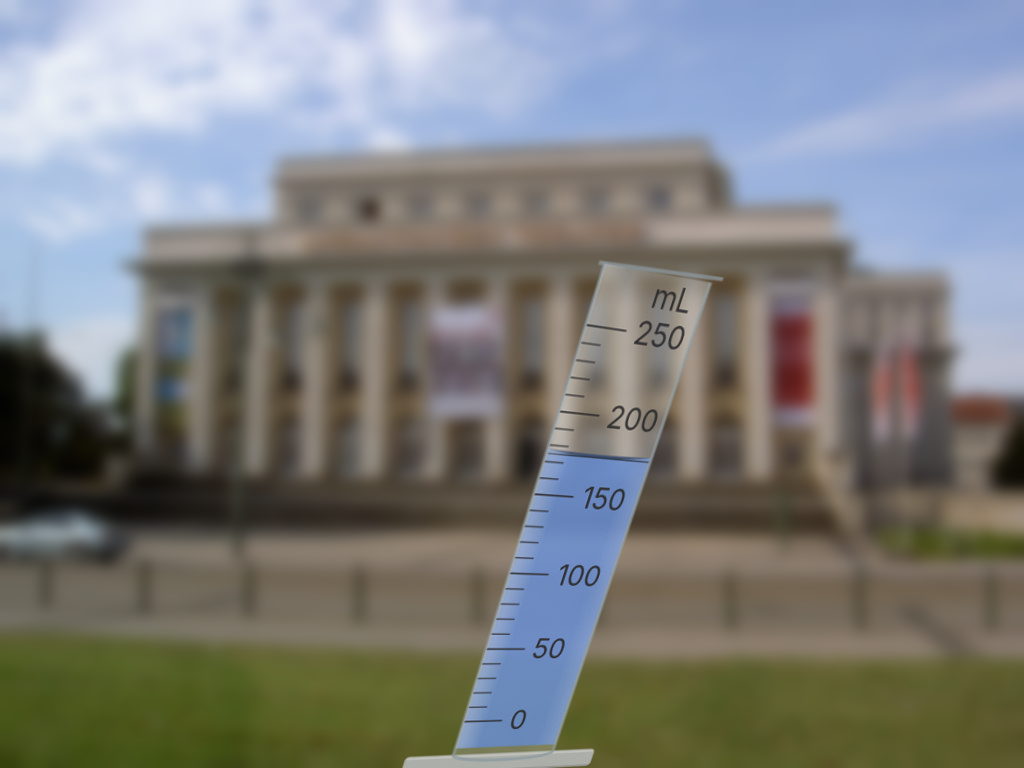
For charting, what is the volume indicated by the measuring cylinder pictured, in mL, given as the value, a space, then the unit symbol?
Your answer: 175 mL
